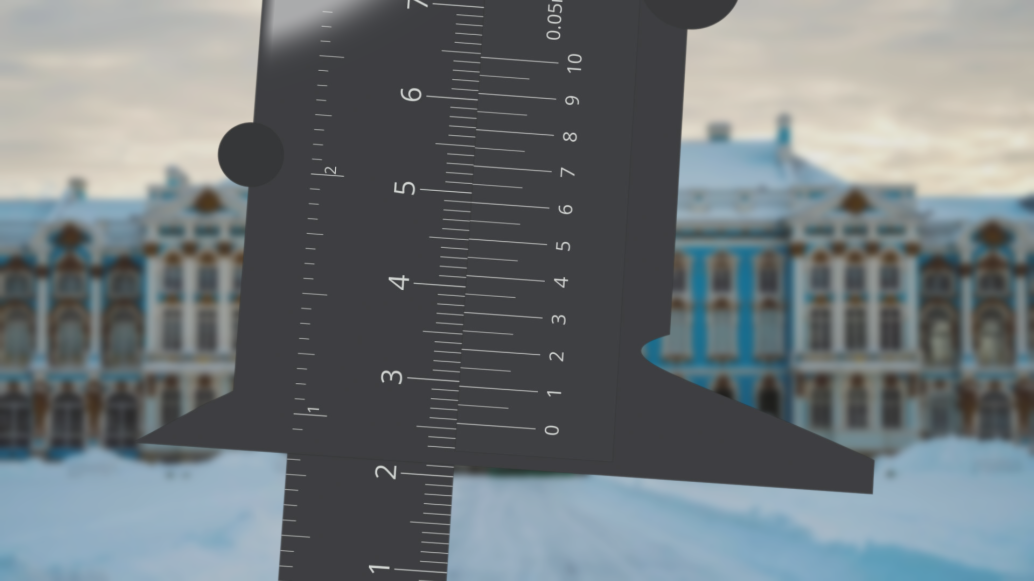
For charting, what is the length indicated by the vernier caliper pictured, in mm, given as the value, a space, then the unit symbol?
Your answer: 25.6 mm
